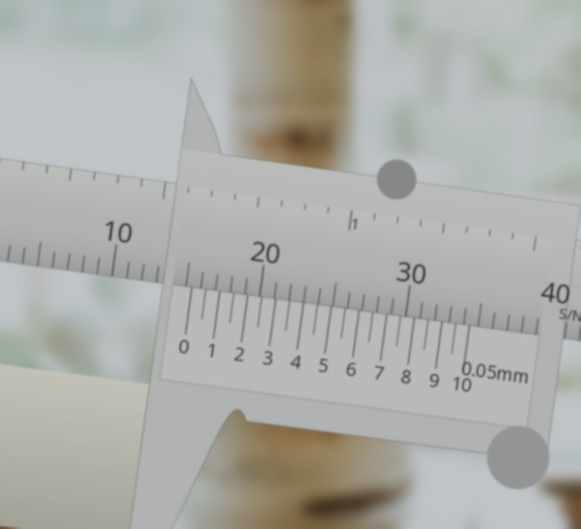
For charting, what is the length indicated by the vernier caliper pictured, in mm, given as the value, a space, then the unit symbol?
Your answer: 15.4 mm
